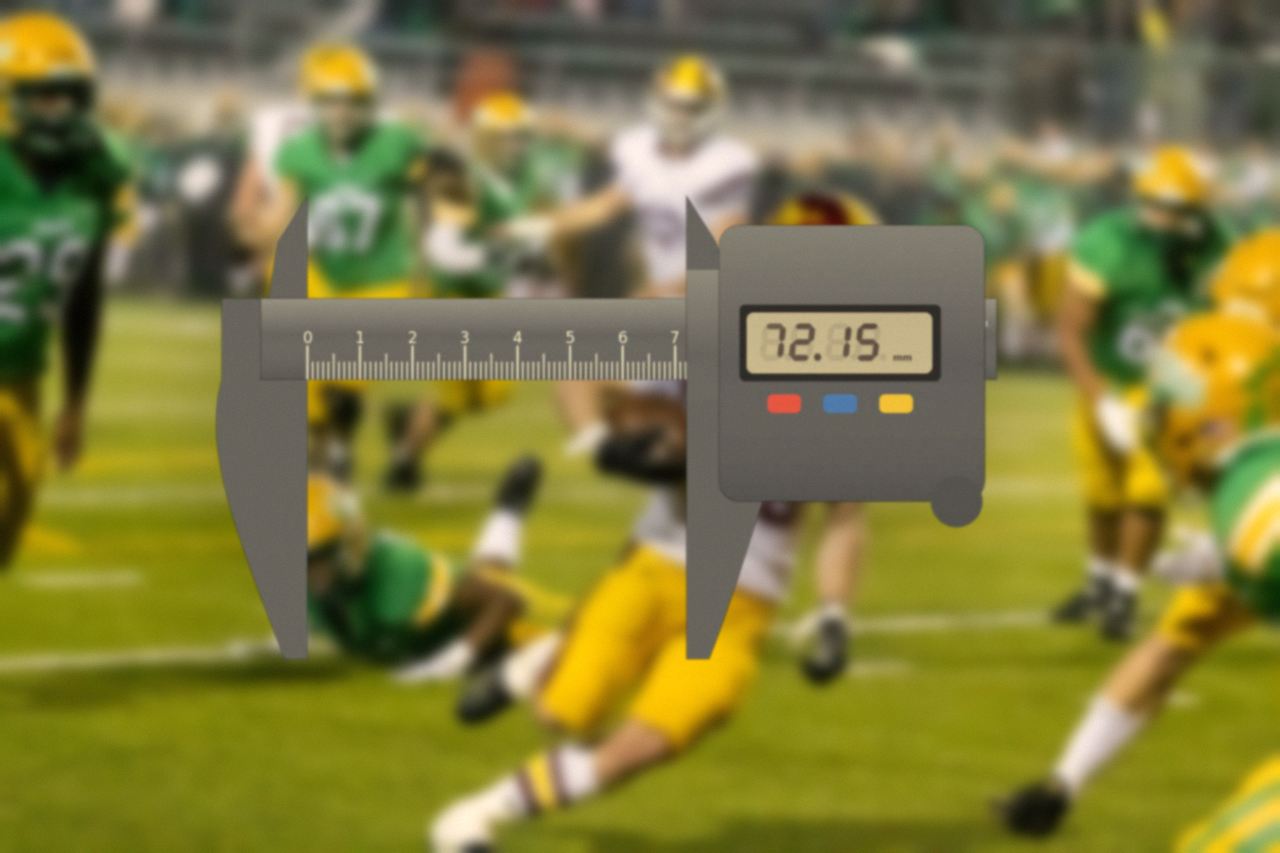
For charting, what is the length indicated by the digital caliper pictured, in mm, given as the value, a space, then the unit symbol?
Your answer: 72.15 mm
